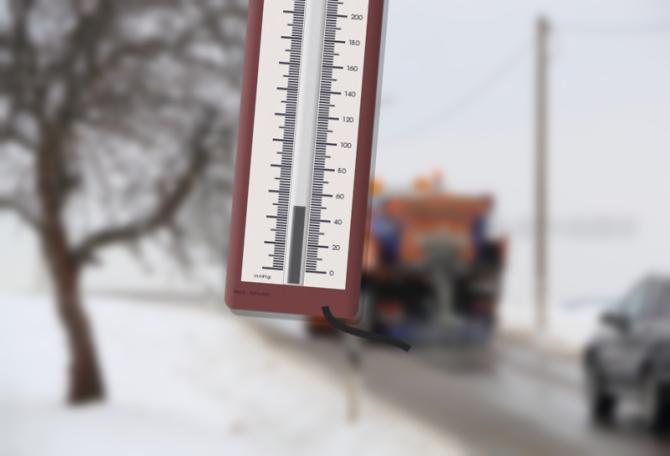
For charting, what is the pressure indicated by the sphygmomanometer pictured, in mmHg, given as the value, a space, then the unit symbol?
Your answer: 50 mmHg
